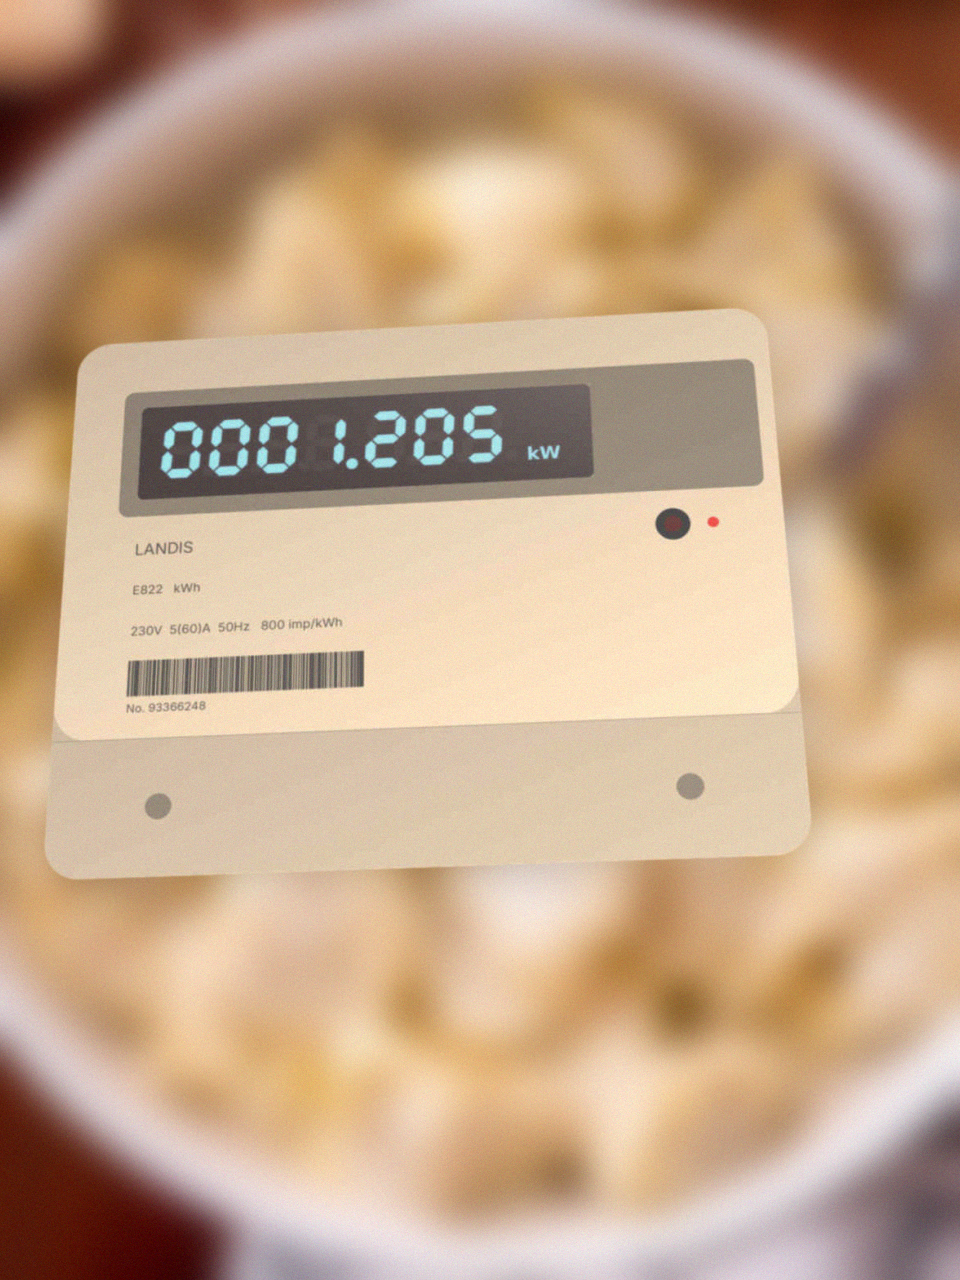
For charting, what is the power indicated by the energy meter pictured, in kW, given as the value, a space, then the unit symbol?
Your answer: 1.205 kW
